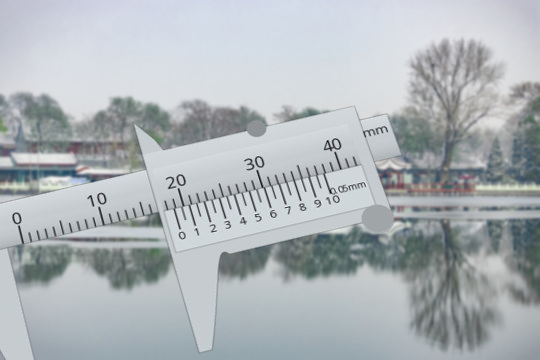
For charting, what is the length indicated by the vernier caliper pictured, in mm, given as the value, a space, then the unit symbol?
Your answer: 18.8 mm
